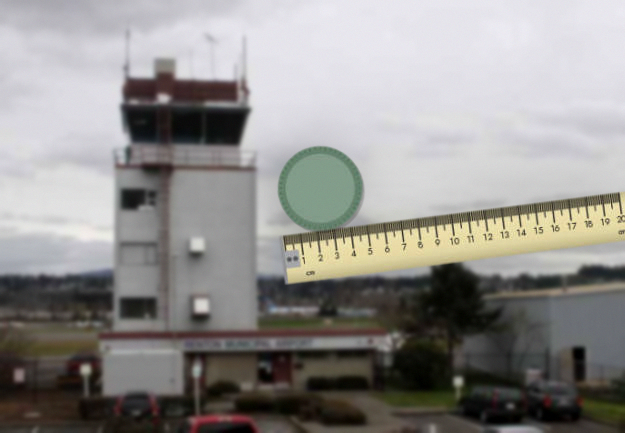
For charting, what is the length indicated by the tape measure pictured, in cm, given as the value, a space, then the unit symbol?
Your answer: 5 cm
